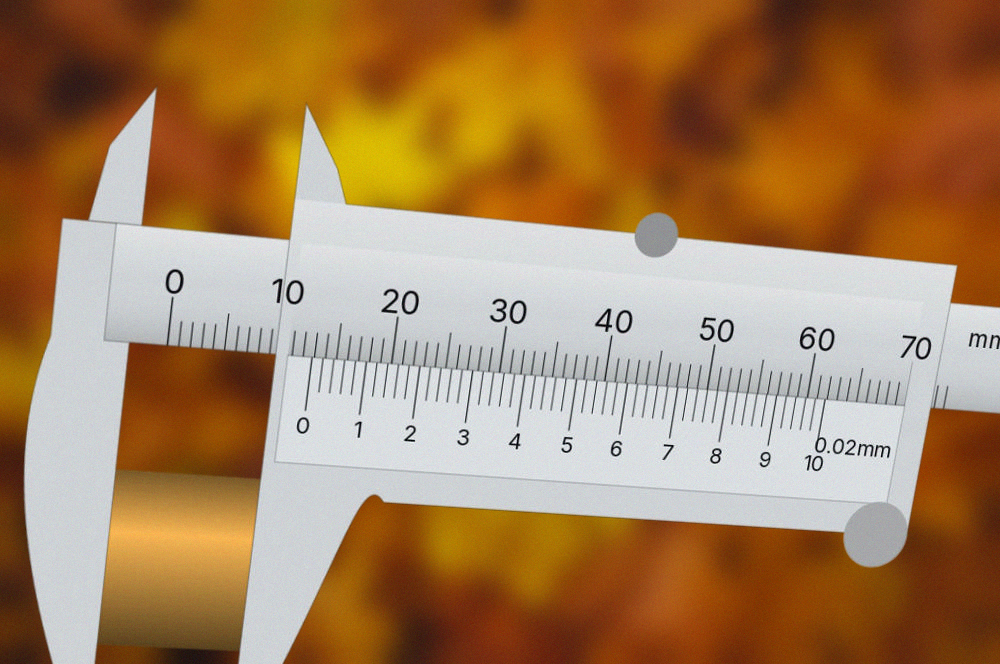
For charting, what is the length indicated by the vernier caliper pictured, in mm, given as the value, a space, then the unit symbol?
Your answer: 12.8 mm
